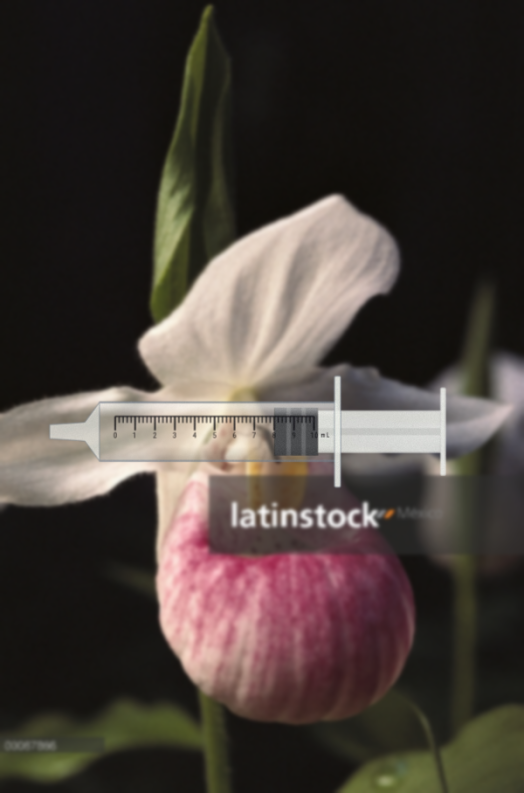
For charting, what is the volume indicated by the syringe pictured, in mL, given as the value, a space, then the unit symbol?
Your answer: 8 mL
